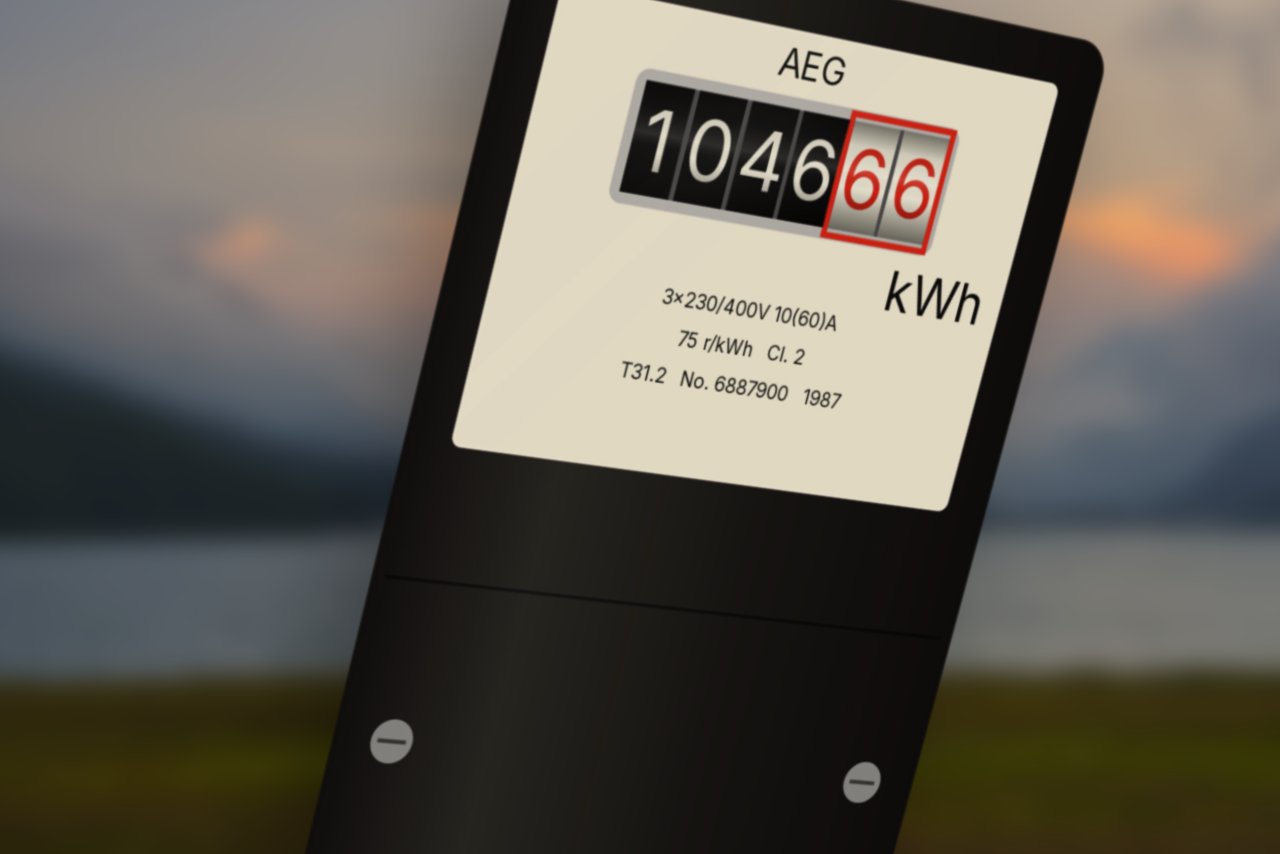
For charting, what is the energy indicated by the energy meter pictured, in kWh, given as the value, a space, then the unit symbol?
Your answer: 1046.66 kWh
